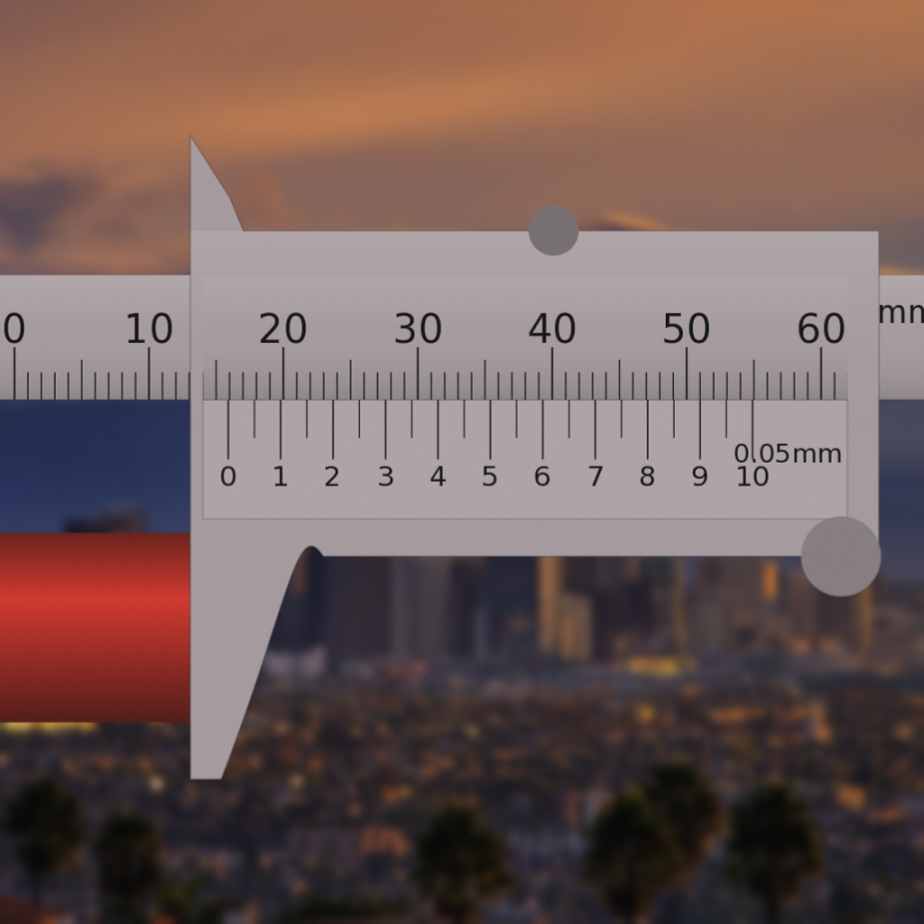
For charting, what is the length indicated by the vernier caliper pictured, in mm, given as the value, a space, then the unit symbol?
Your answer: 15.9 mm
